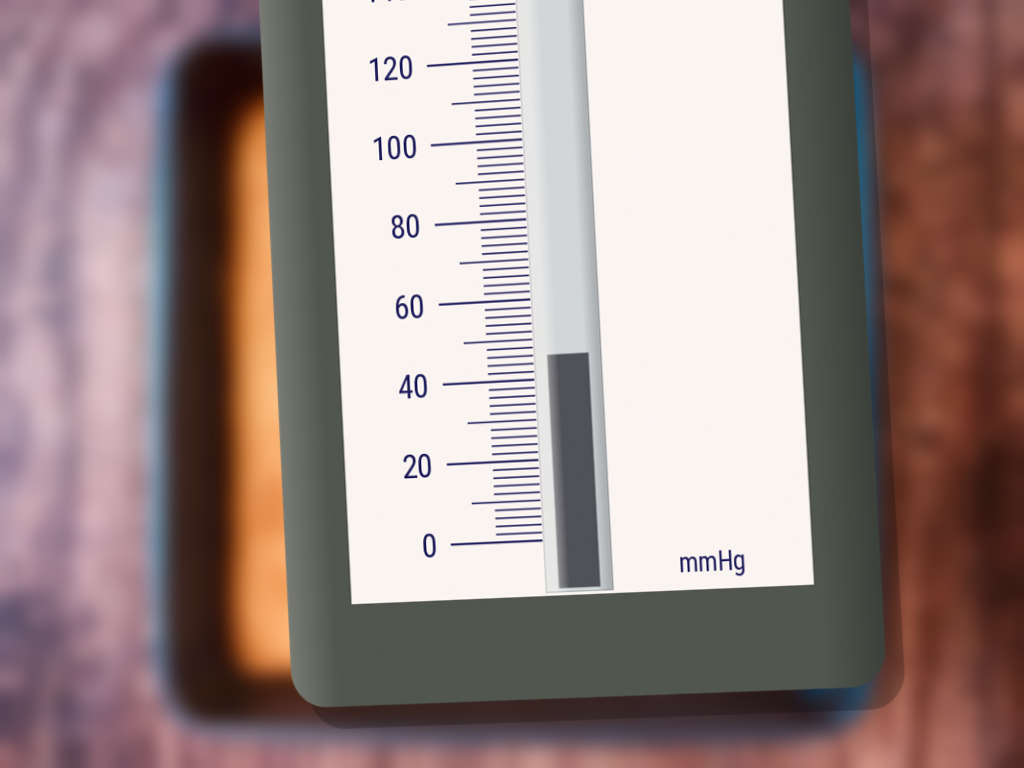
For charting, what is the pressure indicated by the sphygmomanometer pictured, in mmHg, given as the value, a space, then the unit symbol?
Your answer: 46 mmHg
